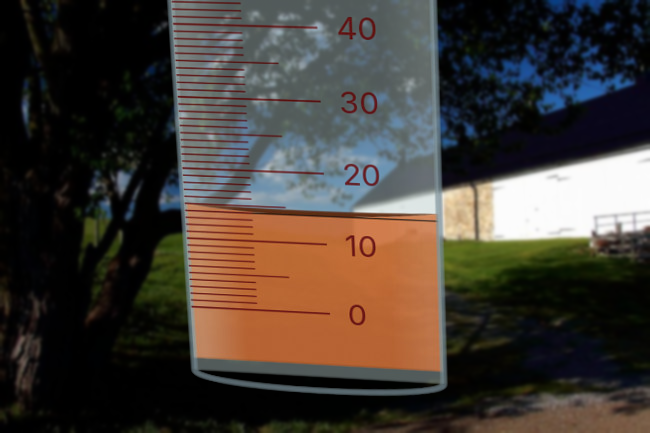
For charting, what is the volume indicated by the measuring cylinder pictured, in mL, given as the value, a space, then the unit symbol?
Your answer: 14 mL
